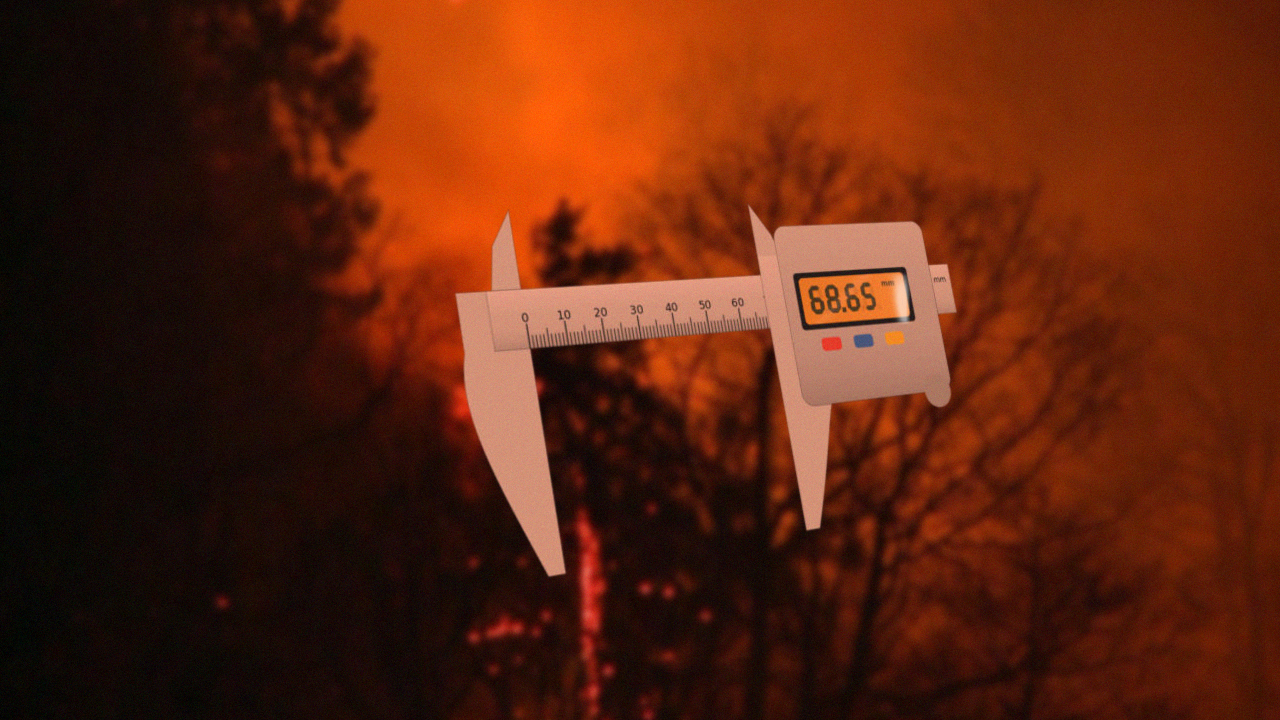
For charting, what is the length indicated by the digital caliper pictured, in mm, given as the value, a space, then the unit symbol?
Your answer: 68.65 mm
